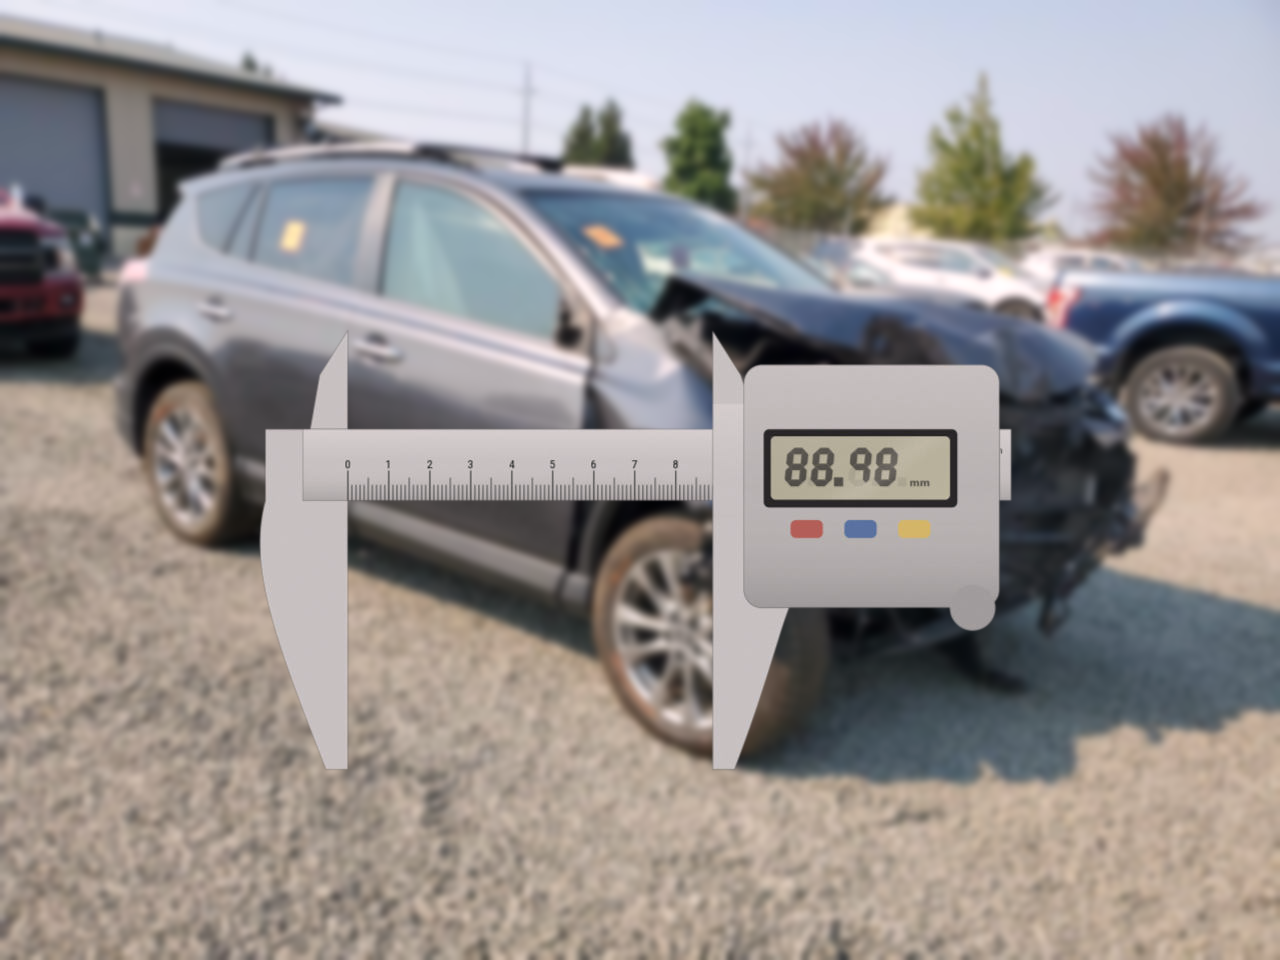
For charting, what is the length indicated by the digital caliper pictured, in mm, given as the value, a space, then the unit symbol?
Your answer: 88.98 mm
